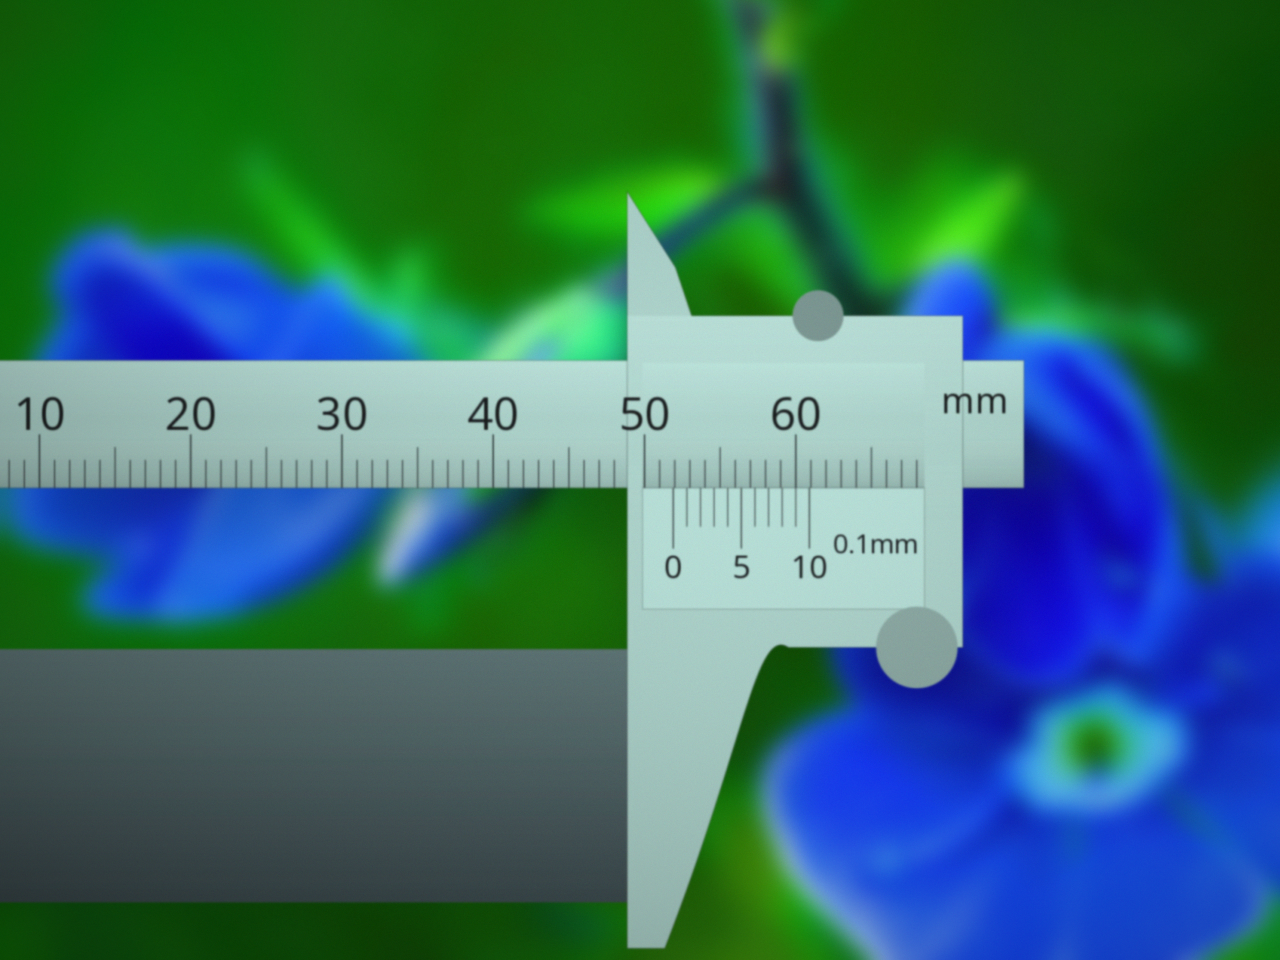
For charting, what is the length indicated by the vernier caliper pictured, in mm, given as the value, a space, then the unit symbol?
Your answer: 51.9 mm
